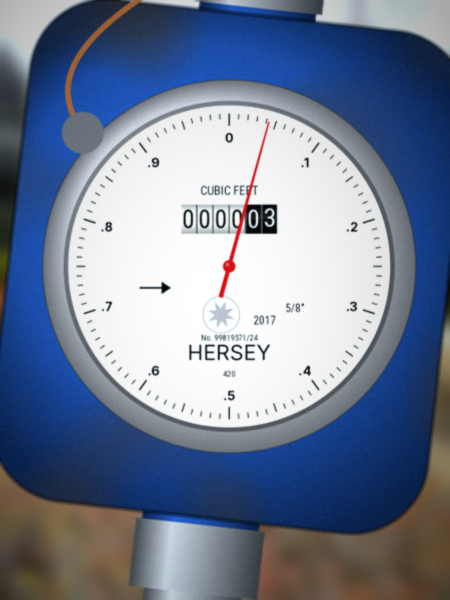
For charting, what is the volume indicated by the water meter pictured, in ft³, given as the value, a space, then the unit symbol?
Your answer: 3.04 ft³
